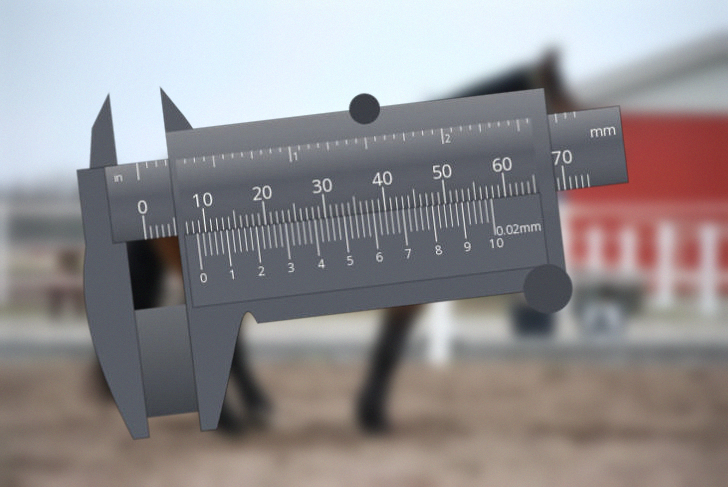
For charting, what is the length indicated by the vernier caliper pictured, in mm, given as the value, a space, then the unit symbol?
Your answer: 8.6 mm
